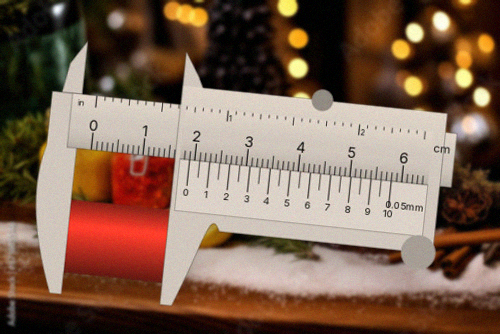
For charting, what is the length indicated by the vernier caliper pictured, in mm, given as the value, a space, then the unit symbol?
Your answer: 19.0 mm
